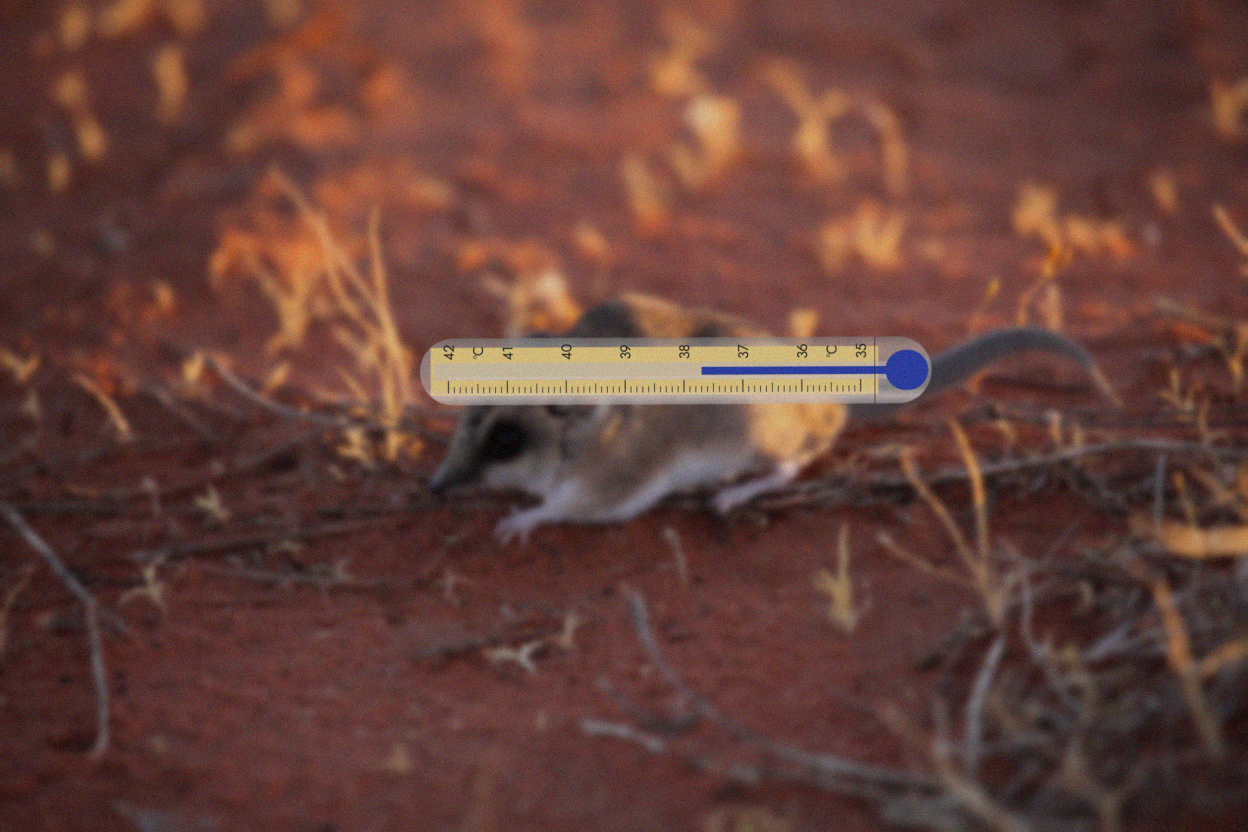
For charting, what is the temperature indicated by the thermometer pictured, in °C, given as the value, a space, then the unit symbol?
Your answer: 37.7 °C
